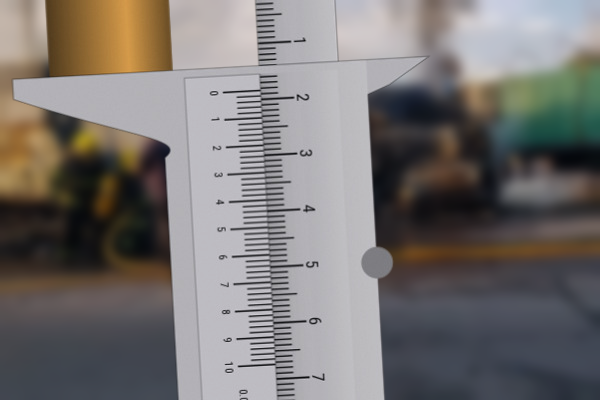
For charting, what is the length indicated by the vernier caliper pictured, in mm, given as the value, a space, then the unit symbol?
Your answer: 18.4 mm
